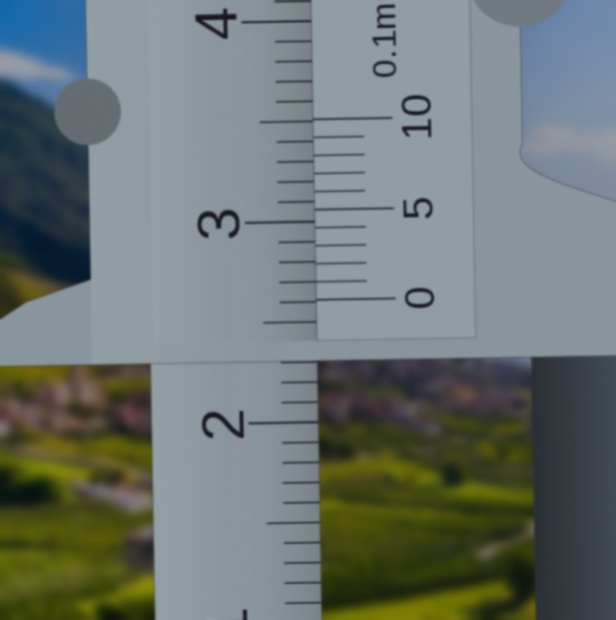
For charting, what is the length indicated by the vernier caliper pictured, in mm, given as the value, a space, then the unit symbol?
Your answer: 26.1 mm
